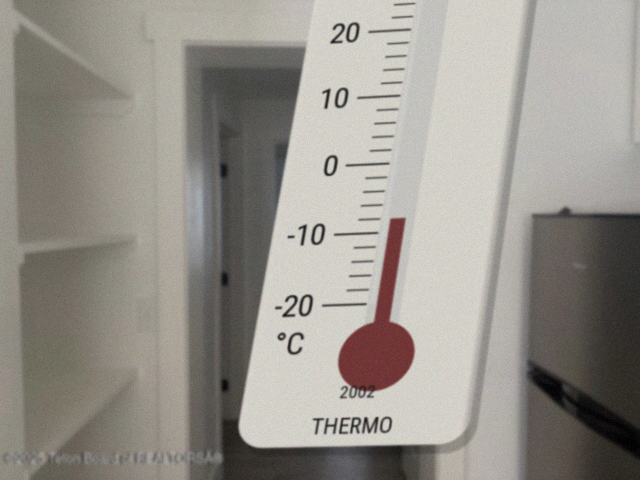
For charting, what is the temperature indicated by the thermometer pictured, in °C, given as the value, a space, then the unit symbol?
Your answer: -8 °C
